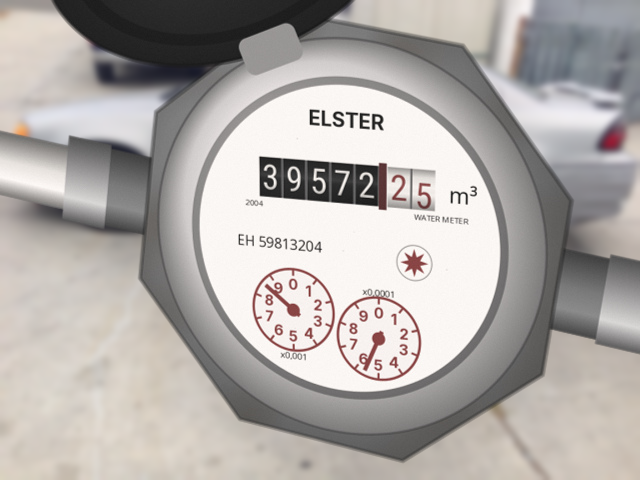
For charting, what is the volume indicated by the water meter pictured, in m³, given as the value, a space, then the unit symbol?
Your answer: 39572.2485 m³
